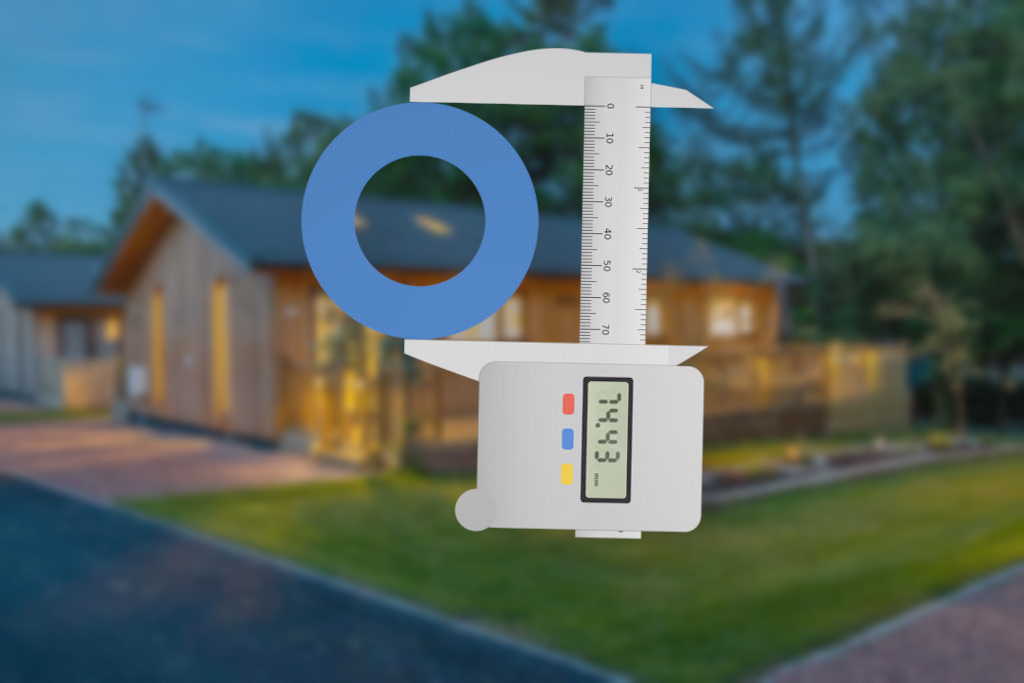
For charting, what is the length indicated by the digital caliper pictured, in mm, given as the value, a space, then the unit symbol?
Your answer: 74.43 mm
